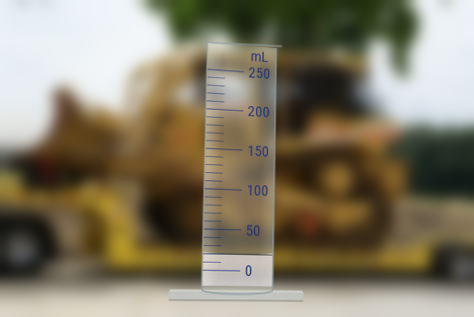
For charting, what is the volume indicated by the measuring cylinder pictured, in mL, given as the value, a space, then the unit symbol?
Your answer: 20 mL
